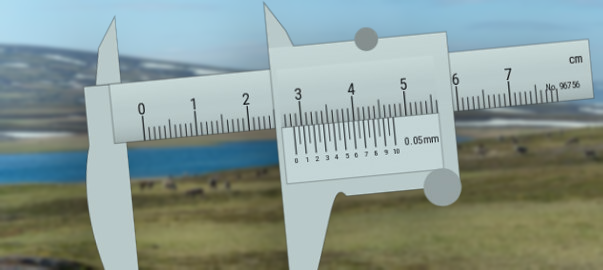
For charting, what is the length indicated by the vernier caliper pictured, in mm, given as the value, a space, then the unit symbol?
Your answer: 28.5 mm
